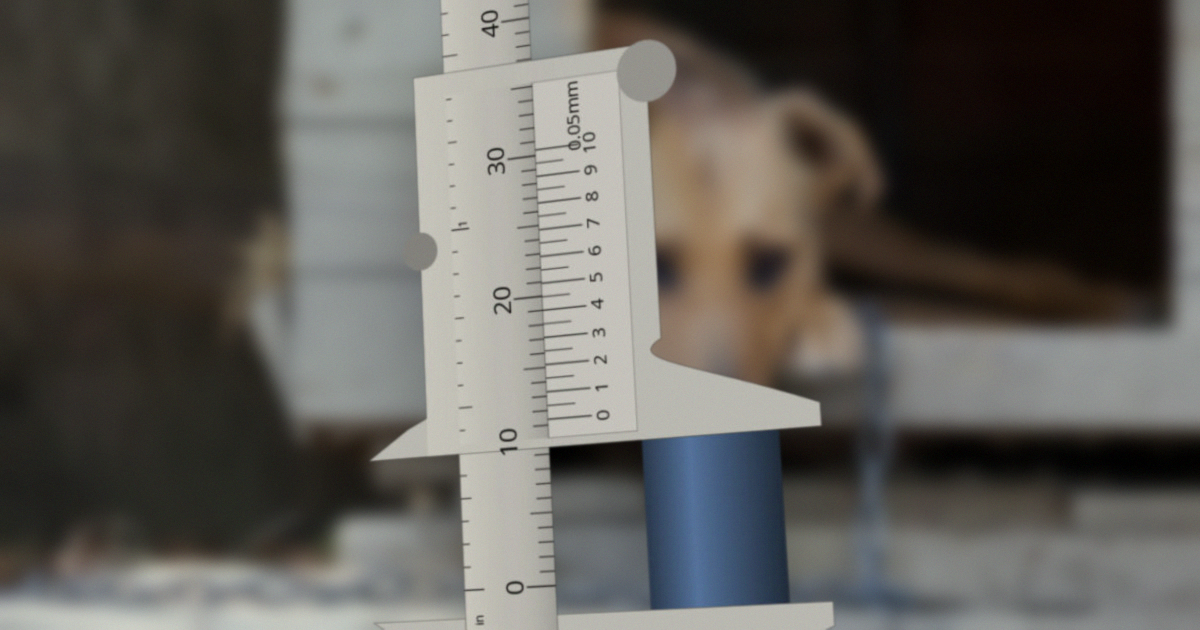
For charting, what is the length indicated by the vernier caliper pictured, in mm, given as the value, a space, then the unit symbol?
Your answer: 11.4 mm
